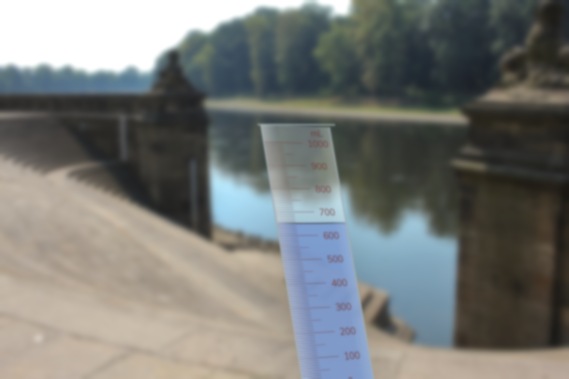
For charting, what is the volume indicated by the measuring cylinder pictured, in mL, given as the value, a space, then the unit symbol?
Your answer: 650 mL
